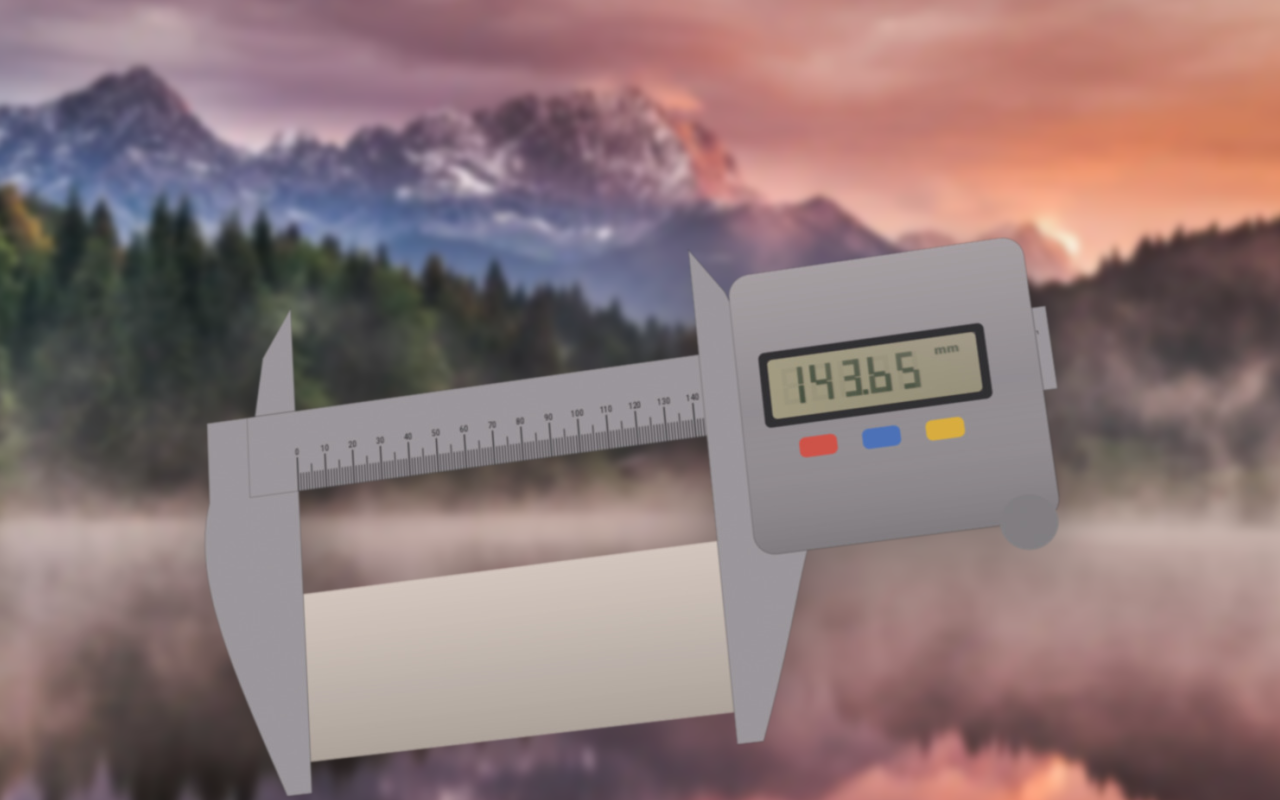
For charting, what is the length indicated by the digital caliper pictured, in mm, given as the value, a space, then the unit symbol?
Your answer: 143.65 mm
